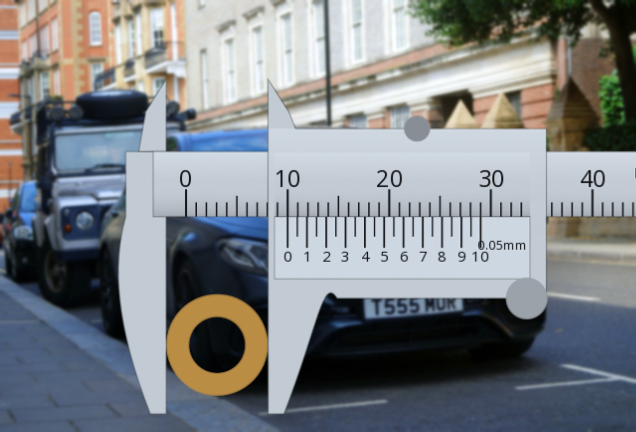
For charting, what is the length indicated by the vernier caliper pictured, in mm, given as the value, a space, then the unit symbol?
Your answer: 10.0 mm
